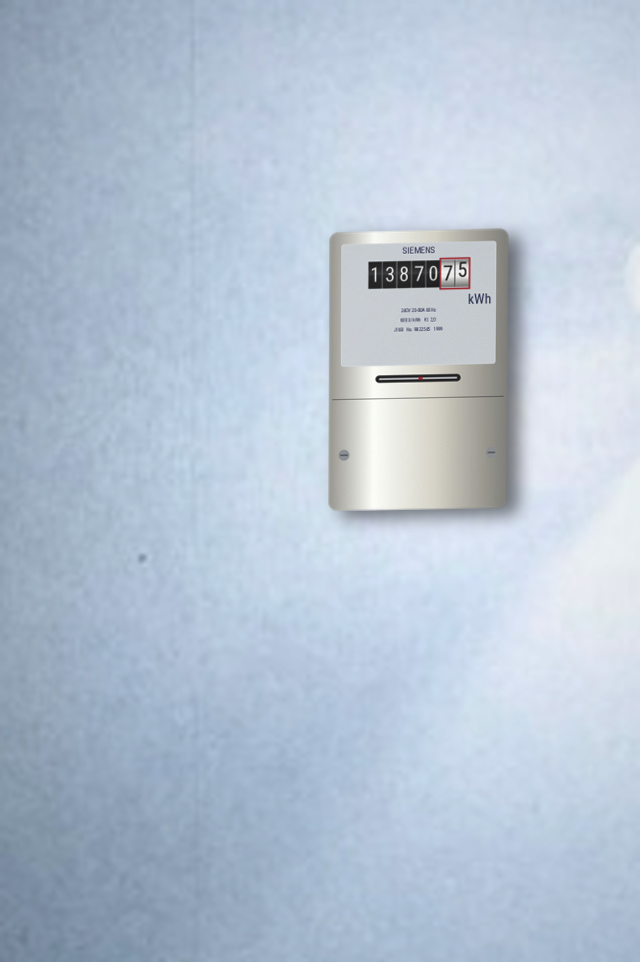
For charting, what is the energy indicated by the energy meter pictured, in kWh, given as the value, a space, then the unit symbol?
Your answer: 13870.75 kWh
